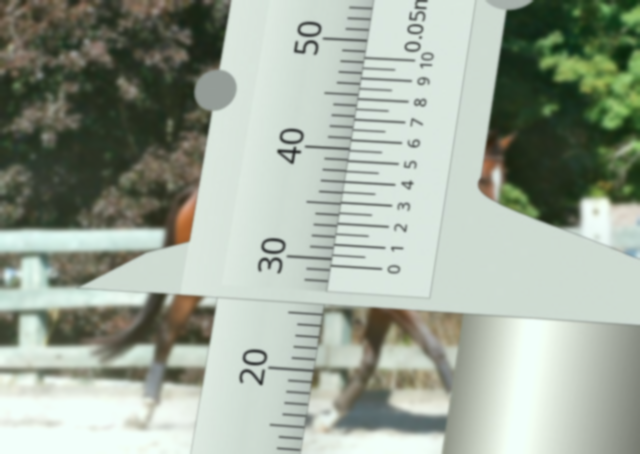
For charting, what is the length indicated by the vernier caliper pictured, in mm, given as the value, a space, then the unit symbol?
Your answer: 29.4 mm
